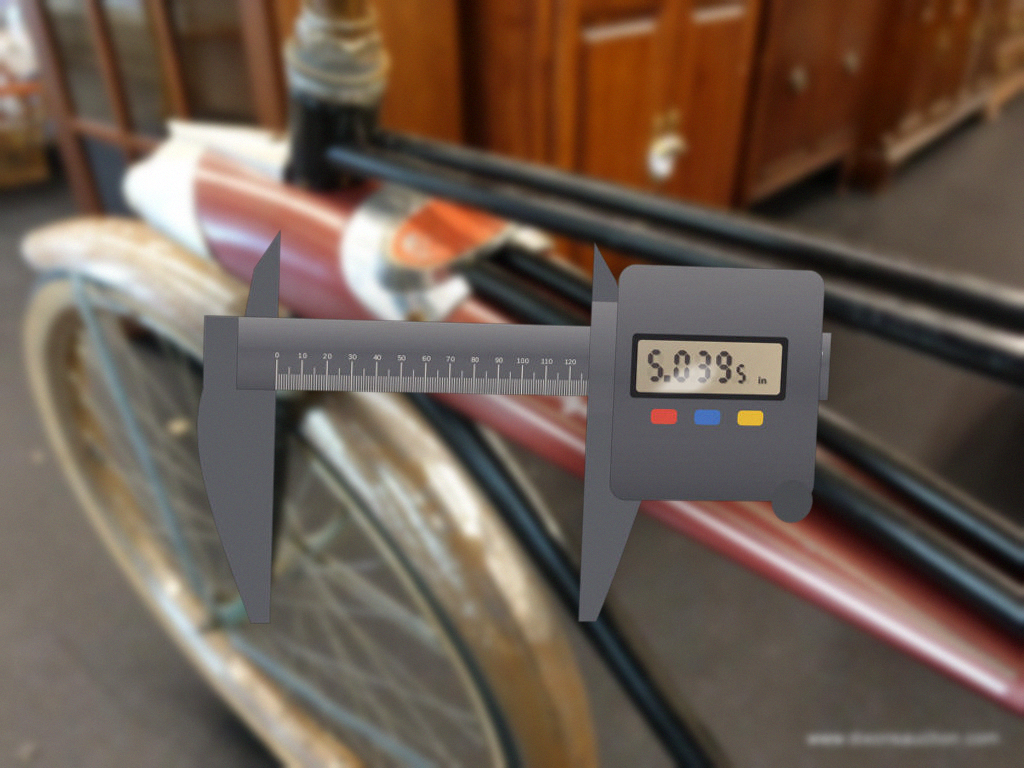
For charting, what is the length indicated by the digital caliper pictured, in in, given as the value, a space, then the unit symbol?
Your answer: 5.0395 in
